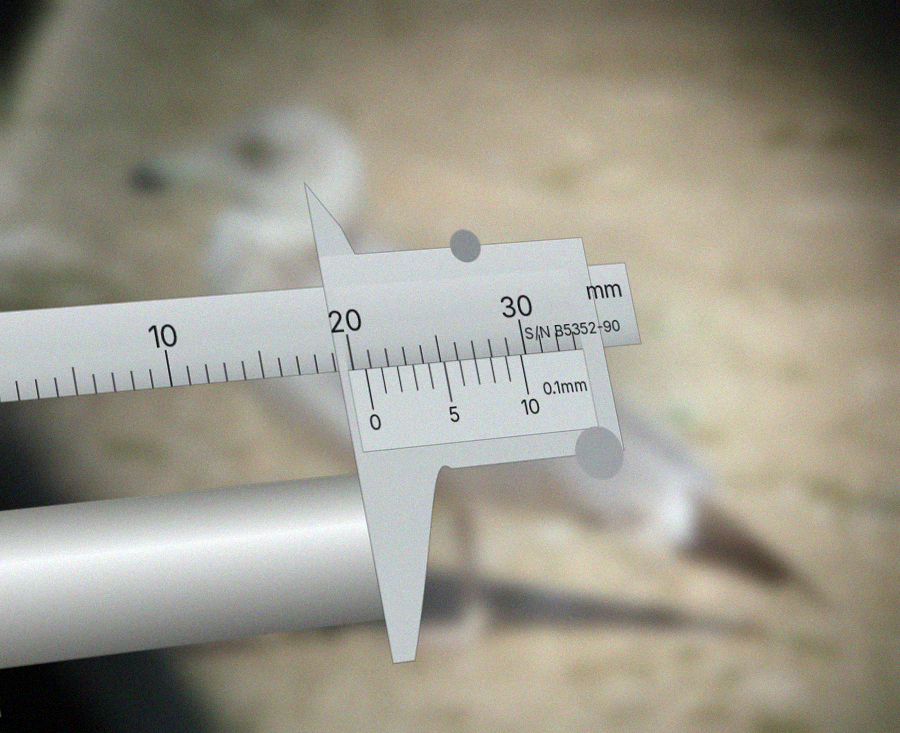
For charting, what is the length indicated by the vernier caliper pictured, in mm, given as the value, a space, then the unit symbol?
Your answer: 20.7 mm
